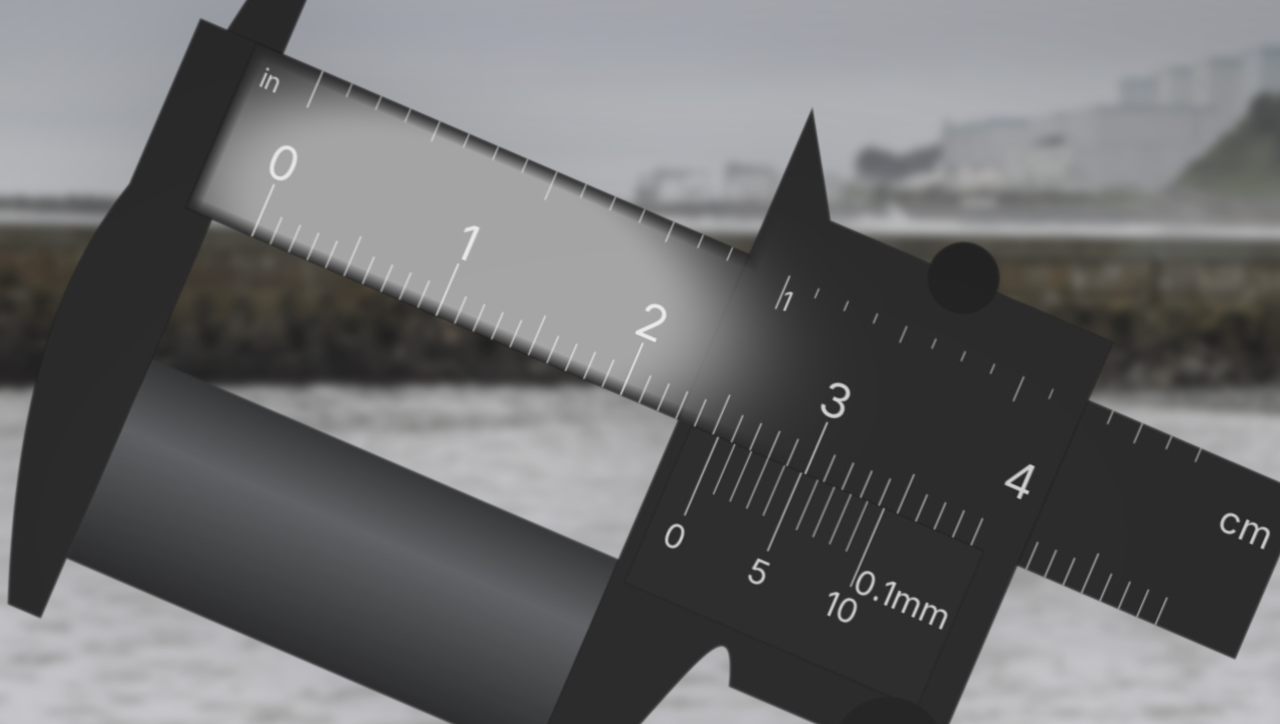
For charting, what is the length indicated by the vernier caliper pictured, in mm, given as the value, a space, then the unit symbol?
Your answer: 25.3 mm
